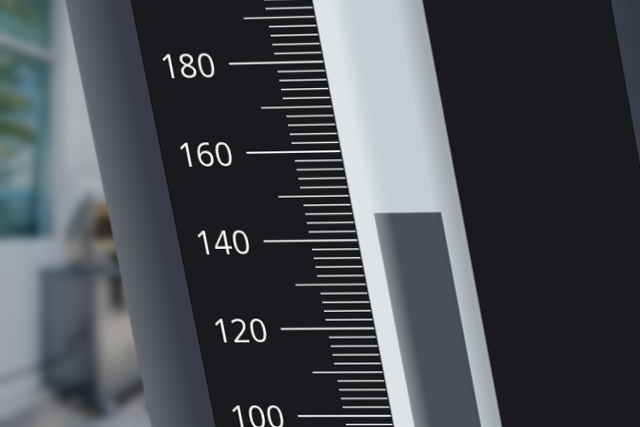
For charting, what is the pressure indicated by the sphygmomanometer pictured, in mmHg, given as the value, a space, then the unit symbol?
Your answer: 146 mmHg
